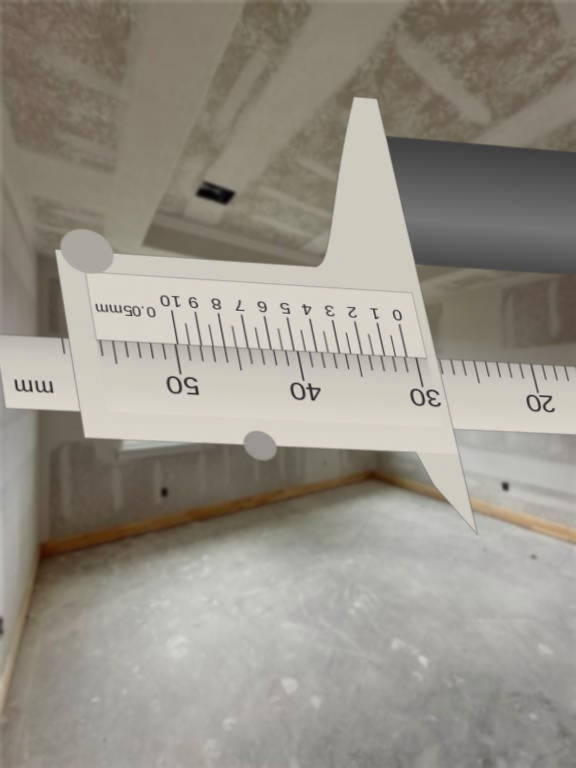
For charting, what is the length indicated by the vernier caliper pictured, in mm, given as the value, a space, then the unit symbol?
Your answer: 30.8 mm
